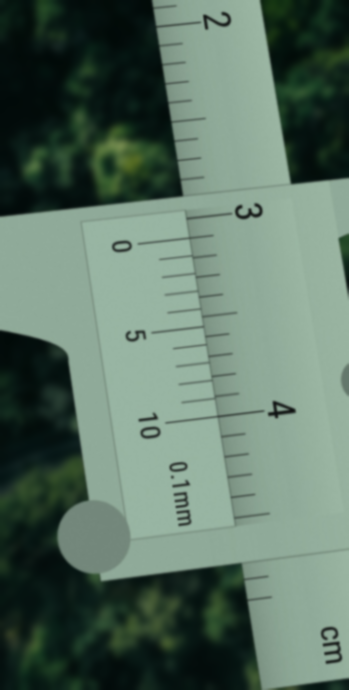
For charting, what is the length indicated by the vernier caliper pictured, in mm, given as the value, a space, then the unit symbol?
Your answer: 31.0 mm
